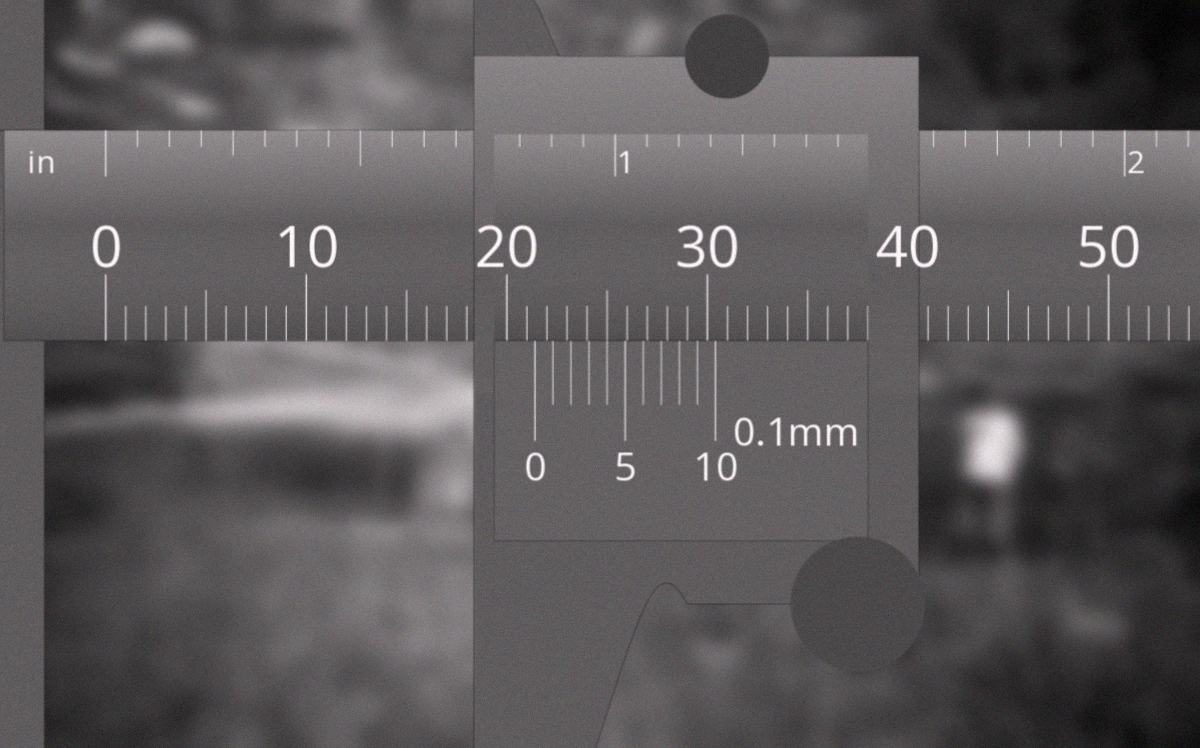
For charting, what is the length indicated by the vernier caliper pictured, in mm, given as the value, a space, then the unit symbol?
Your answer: 21.4 mm
